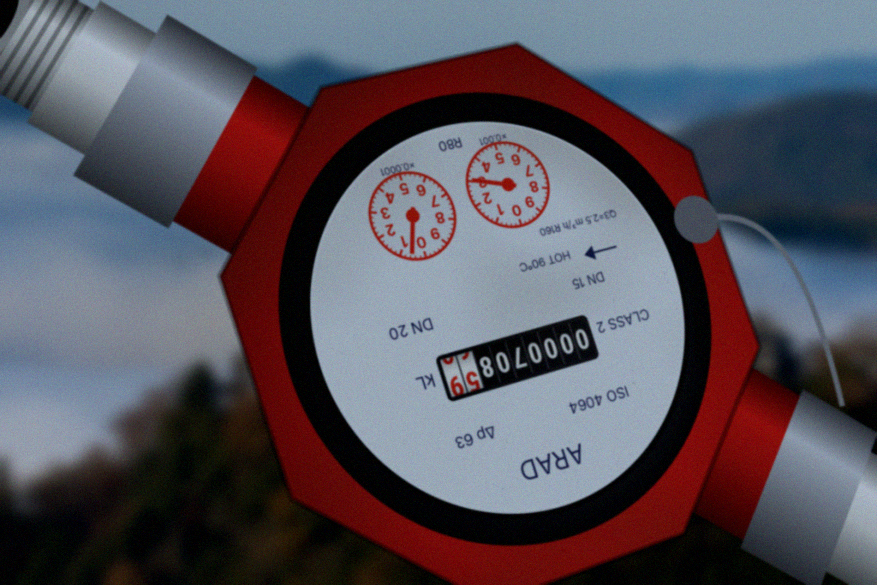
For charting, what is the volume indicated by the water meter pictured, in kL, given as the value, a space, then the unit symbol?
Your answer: 708.5930 kL
